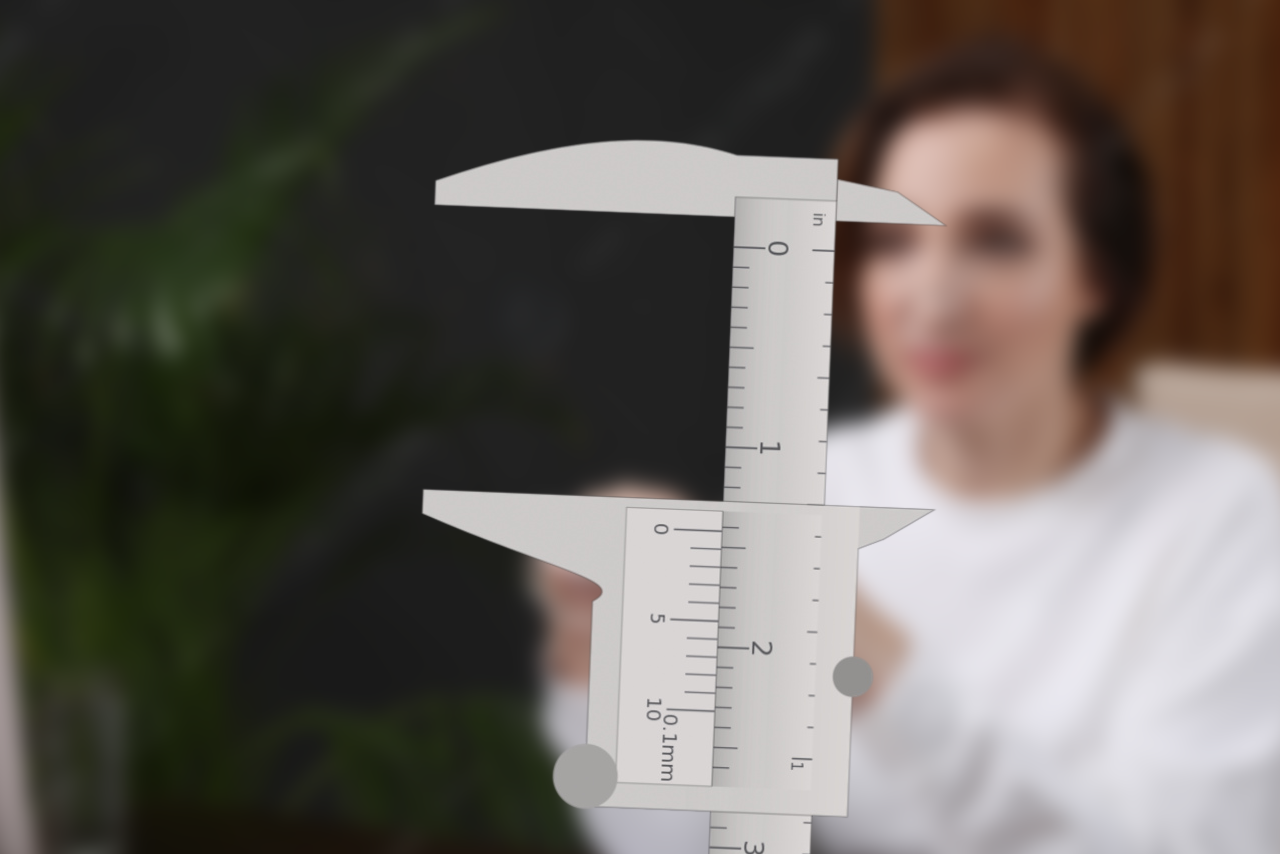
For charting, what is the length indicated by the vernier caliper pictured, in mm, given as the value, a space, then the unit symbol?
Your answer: 14.2 mm
